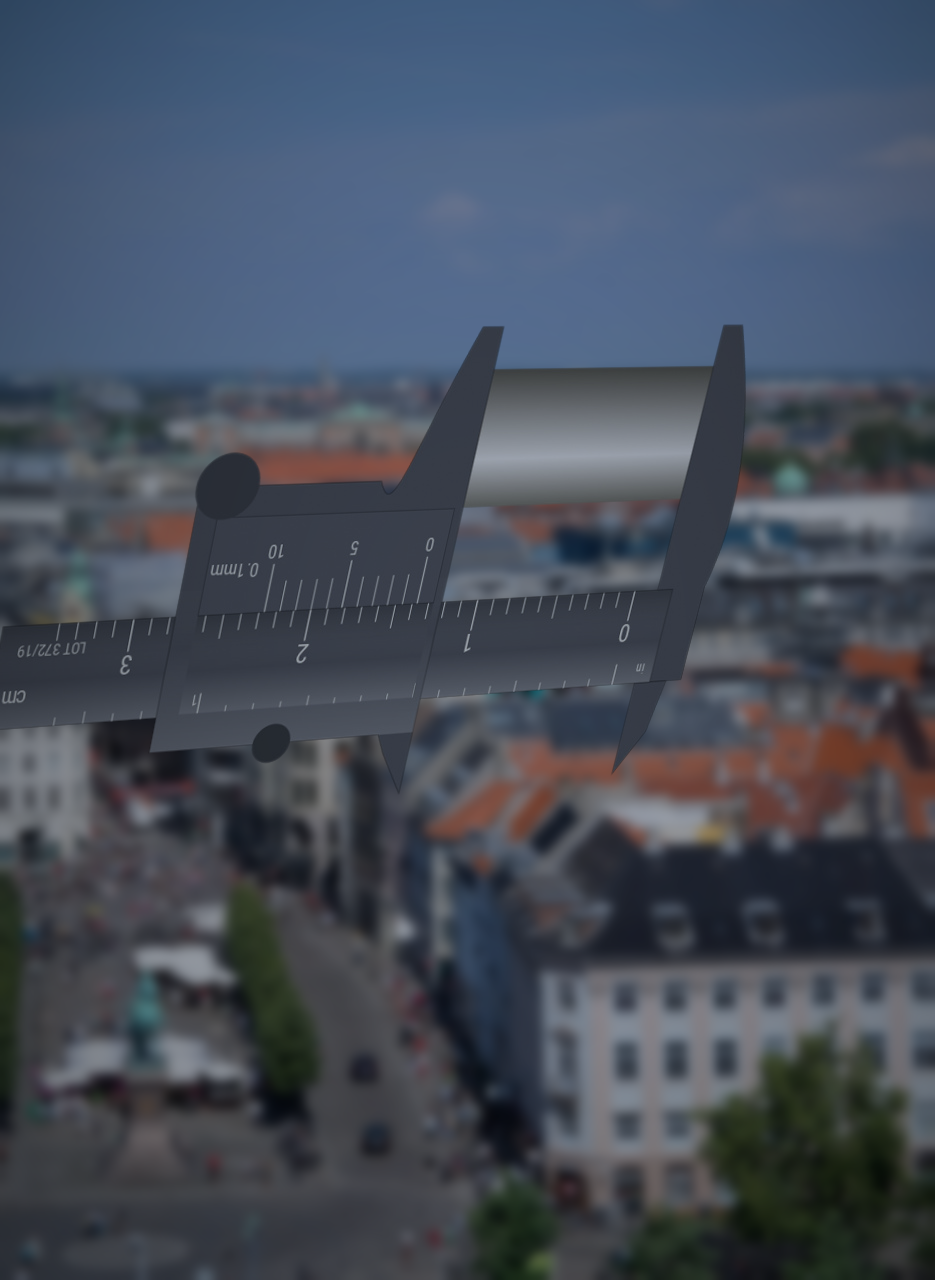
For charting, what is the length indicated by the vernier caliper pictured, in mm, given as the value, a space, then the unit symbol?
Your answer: 13.7 mm
